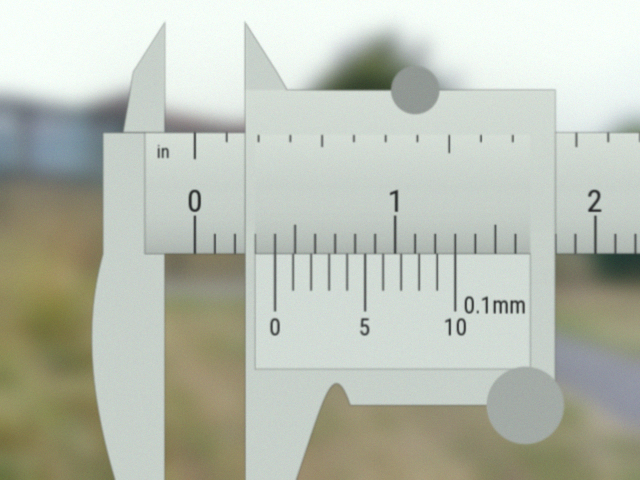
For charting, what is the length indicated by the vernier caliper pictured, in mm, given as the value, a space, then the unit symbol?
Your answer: 4.0 mm
